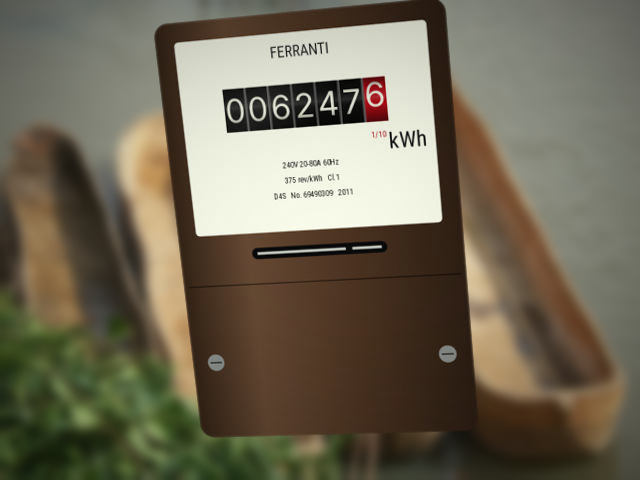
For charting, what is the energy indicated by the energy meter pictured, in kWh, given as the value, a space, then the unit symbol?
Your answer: 6247.6 kWh
